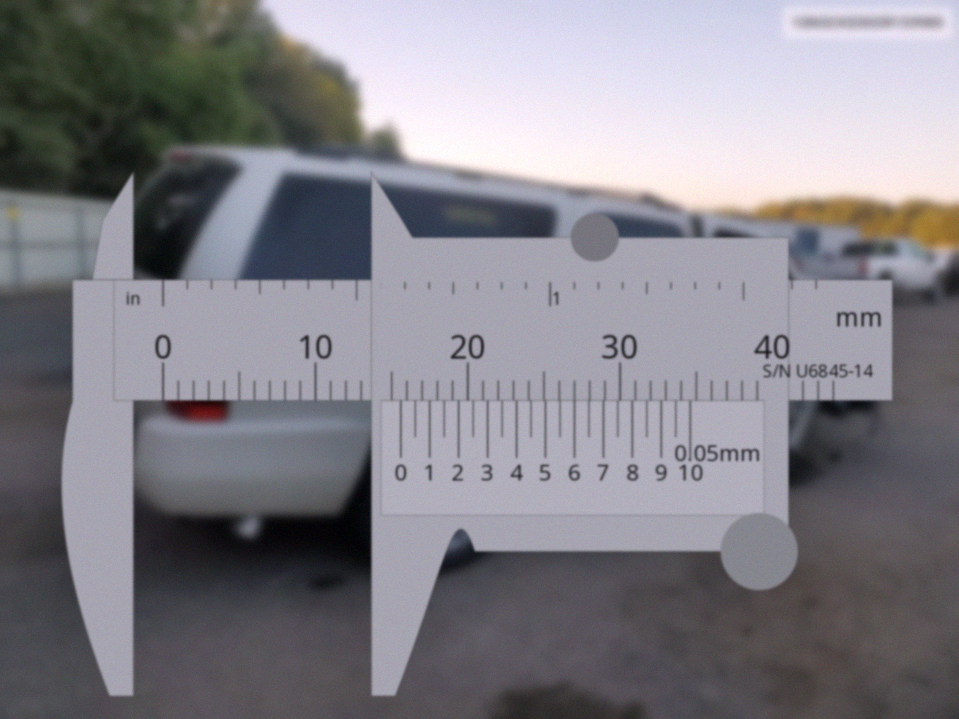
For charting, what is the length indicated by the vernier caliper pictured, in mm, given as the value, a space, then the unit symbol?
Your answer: 15.6 mm
